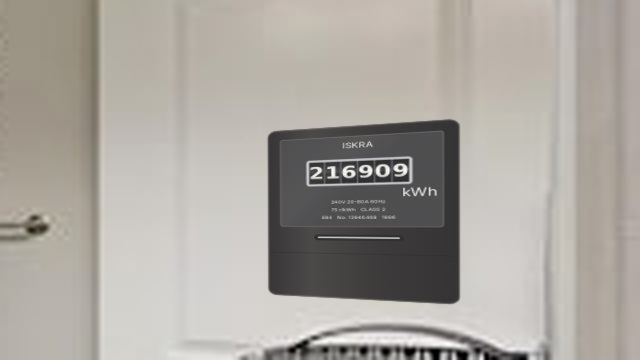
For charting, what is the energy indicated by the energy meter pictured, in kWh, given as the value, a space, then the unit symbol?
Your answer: 216909 kWh
